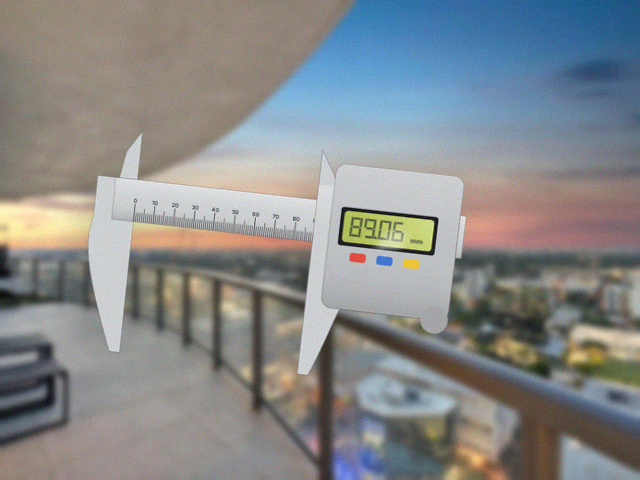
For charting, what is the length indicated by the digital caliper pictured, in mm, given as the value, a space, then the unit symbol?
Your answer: 89.06 mm
